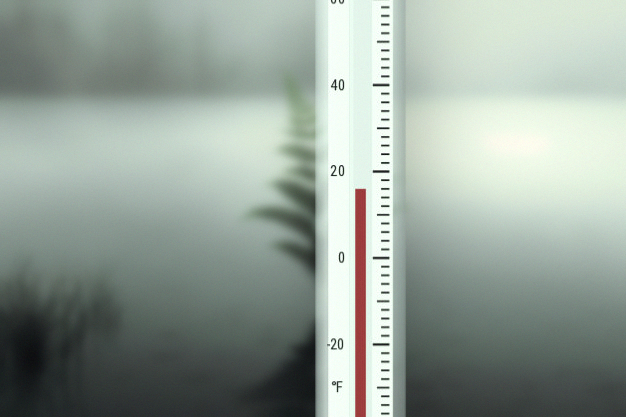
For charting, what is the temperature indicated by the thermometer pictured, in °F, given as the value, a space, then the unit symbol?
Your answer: 16 °F
